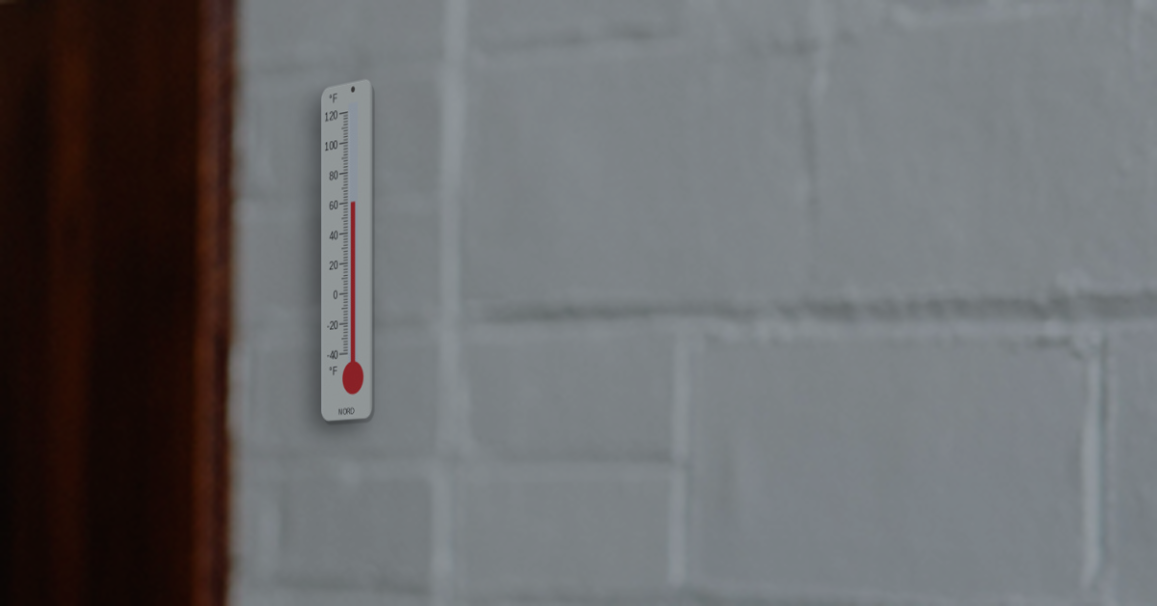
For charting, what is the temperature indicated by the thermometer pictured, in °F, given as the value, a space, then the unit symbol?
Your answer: 60 °F
